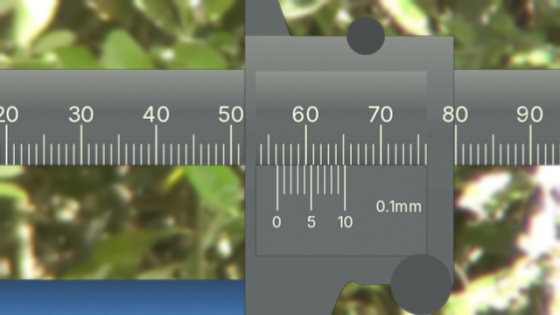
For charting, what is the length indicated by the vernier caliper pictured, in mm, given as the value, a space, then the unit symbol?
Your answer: 56.2 mm
